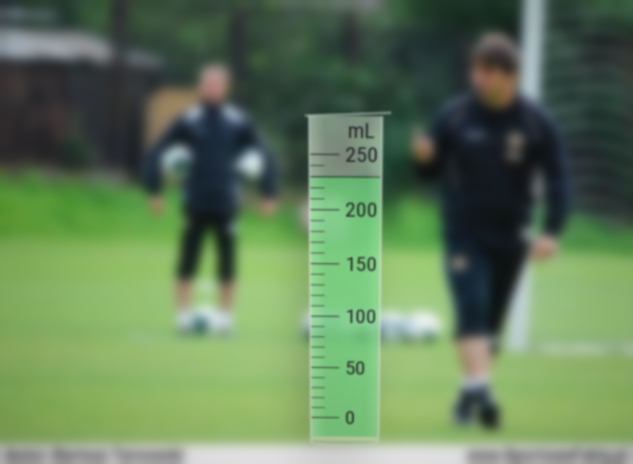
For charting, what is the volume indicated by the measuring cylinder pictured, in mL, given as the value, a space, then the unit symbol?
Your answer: 230 mL
